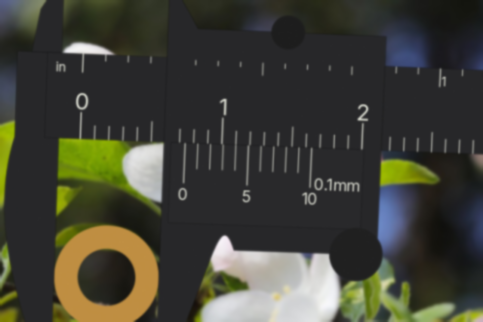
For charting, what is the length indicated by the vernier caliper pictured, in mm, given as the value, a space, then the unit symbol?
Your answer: 7.4 mm
